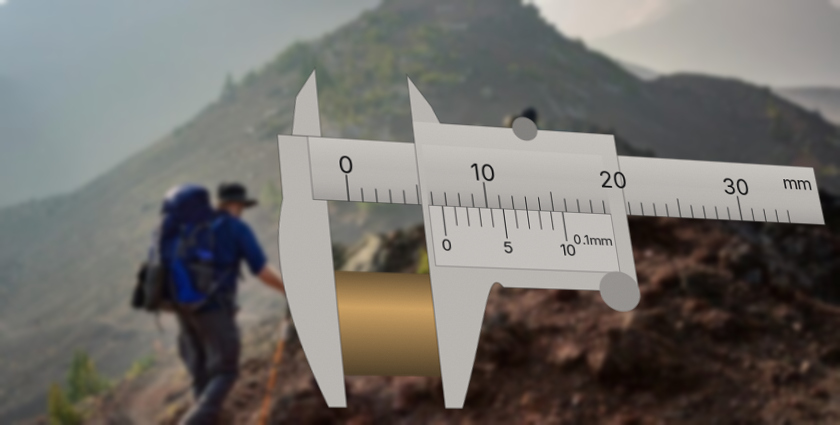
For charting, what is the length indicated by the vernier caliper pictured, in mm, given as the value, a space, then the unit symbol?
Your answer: 6.7 mm
